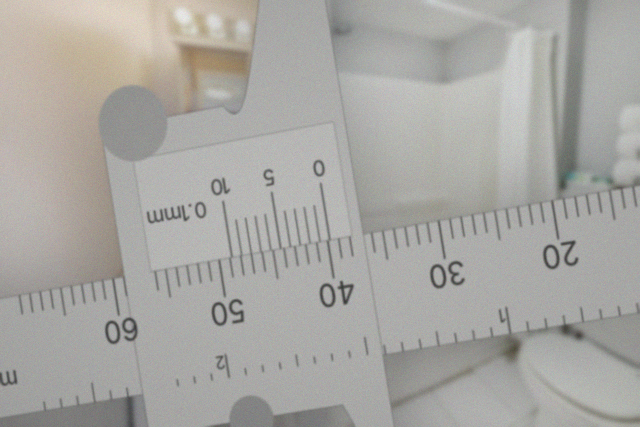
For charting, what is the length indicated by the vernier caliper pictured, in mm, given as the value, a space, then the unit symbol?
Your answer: 39.8 mm
